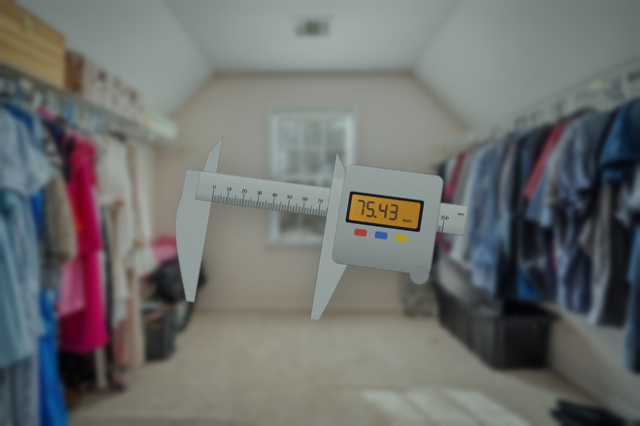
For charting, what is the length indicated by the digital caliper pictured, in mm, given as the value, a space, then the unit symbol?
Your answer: 75.43 mm
